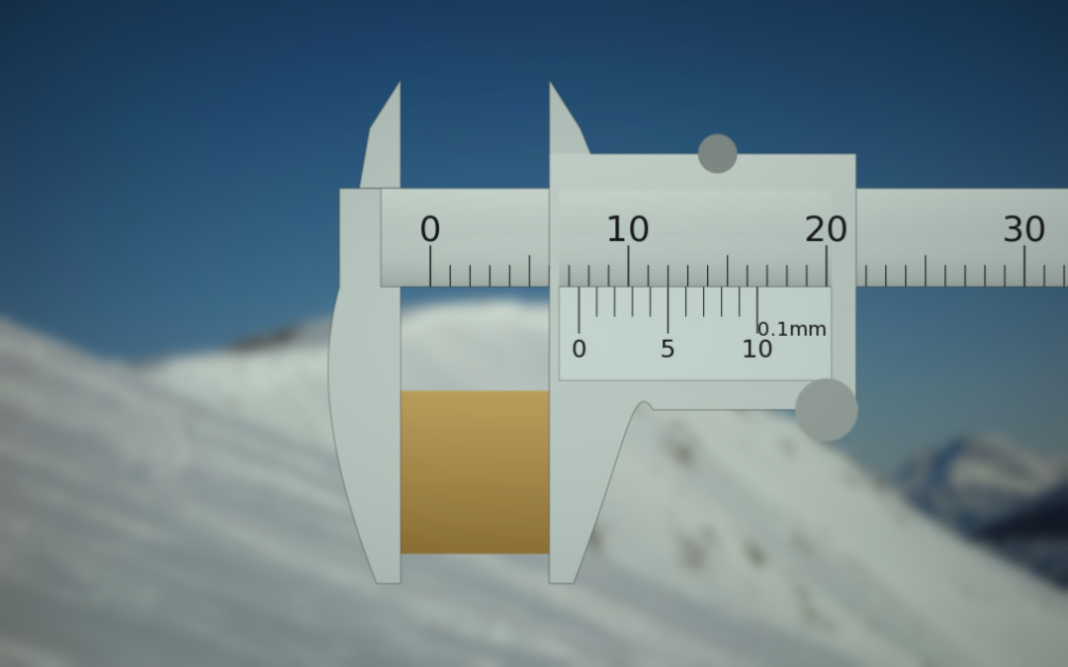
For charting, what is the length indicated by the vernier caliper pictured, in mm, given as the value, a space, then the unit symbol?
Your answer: 7.5 mm
